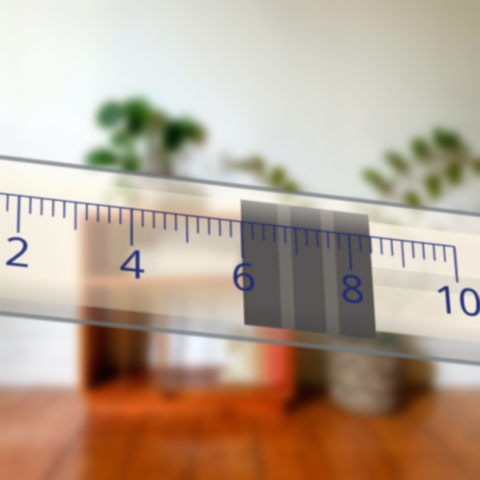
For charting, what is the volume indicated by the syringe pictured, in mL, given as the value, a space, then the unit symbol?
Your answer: 6 mL
